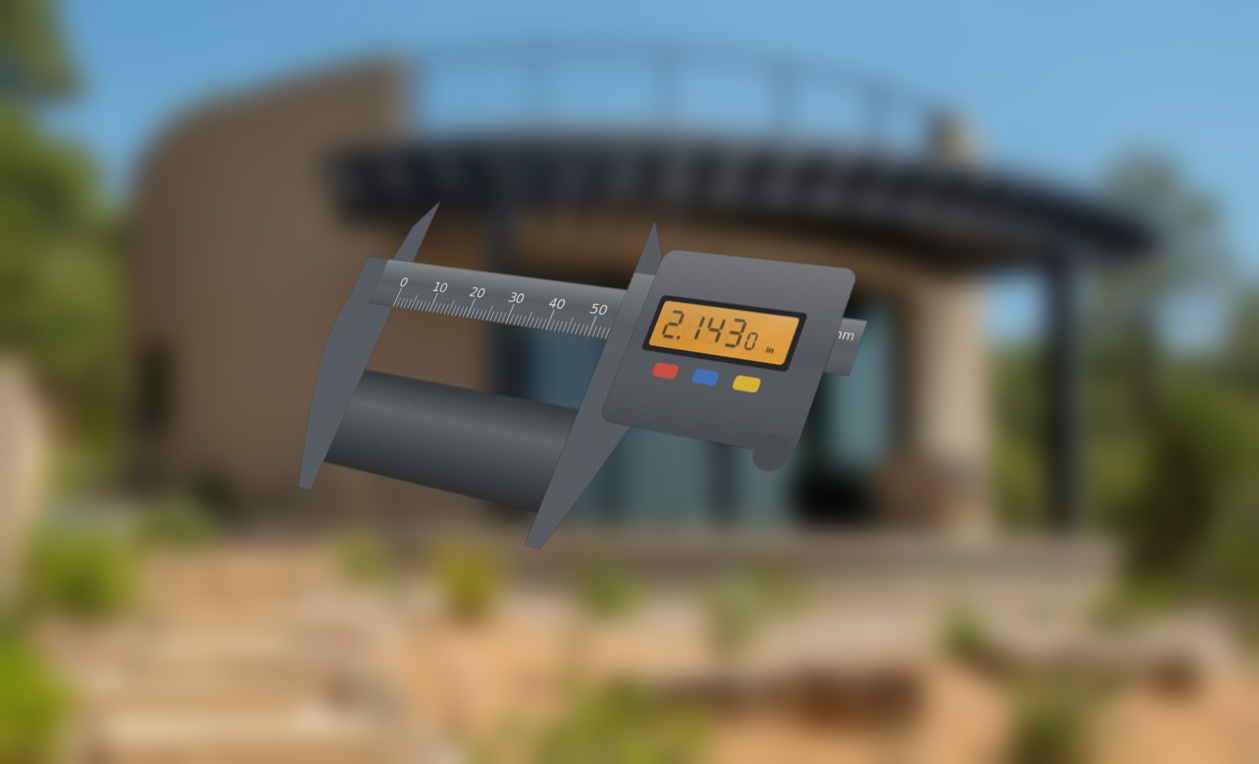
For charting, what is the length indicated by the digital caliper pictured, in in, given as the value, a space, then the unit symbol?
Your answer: 2.1430 in
